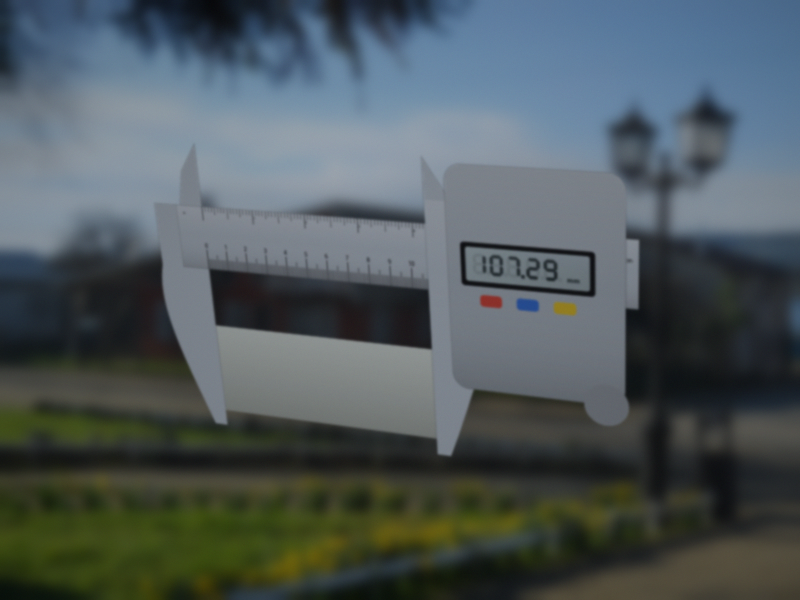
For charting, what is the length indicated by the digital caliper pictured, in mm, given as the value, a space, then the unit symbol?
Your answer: 107.29 mm
